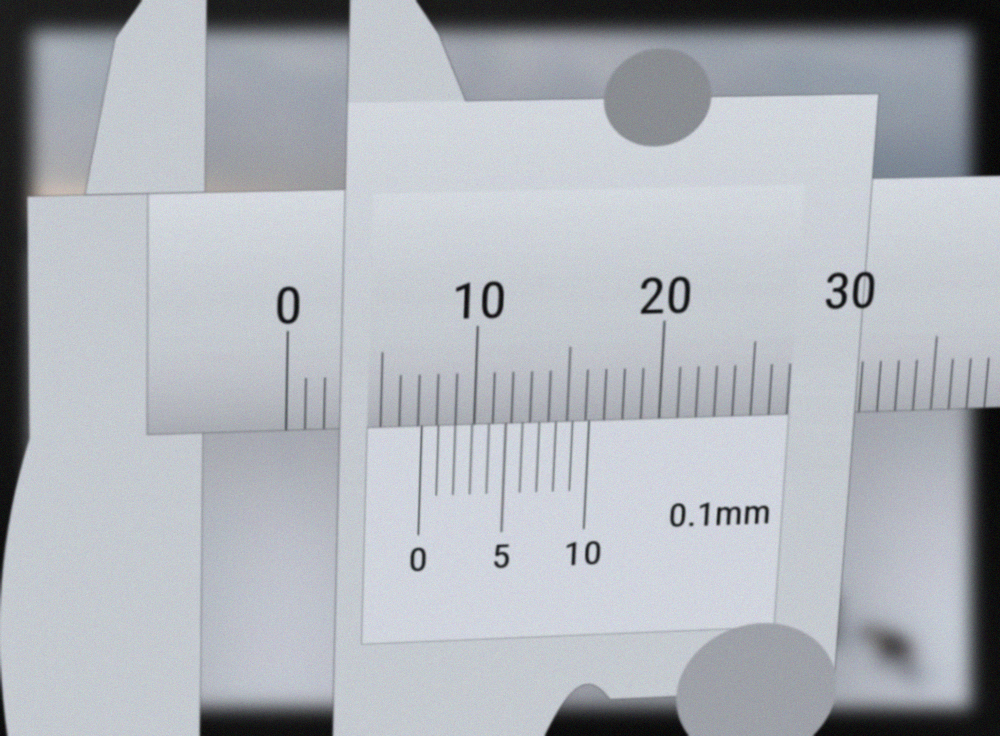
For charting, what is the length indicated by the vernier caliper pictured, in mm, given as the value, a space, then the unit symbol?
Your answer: 7.2 mm
